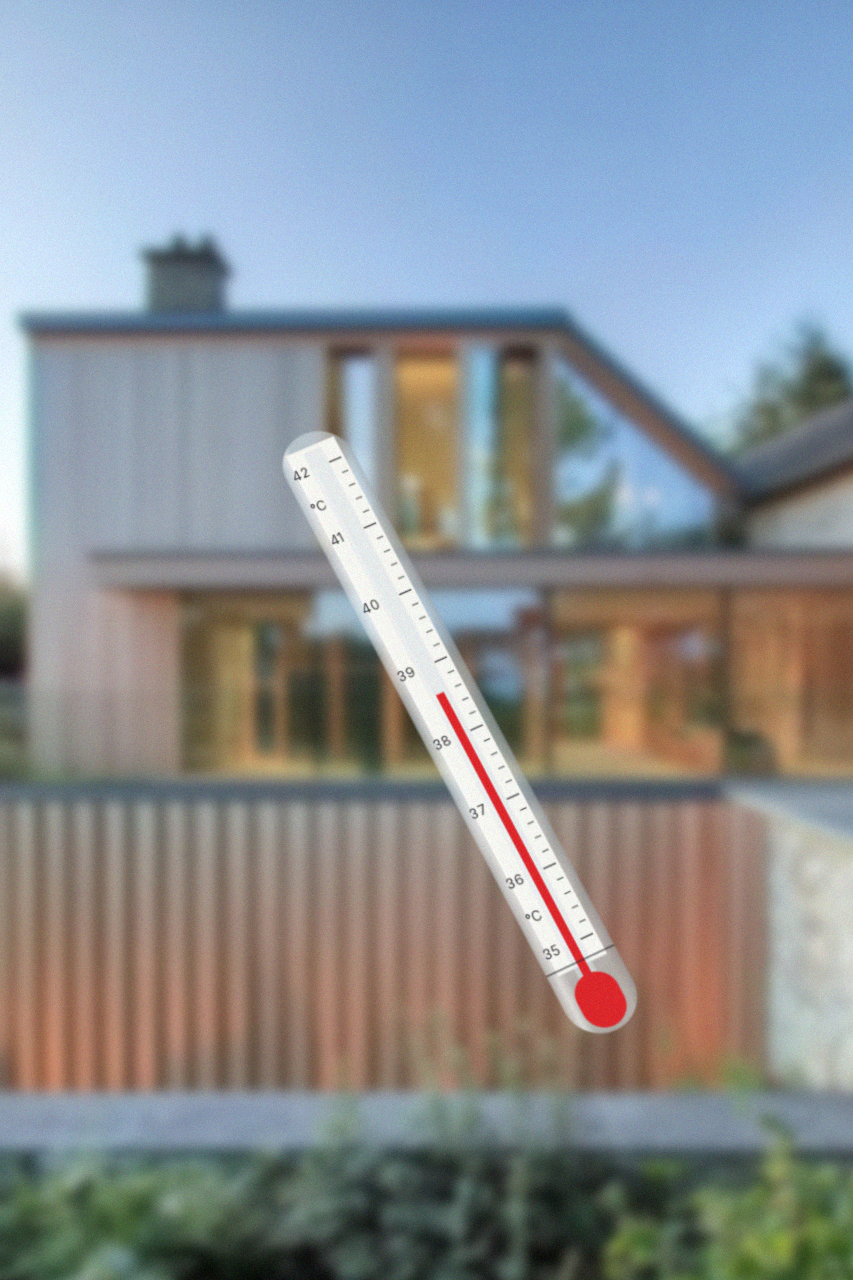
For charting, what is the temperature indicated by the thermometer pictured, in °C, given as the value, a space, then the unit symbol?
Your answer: 38.6 °C
